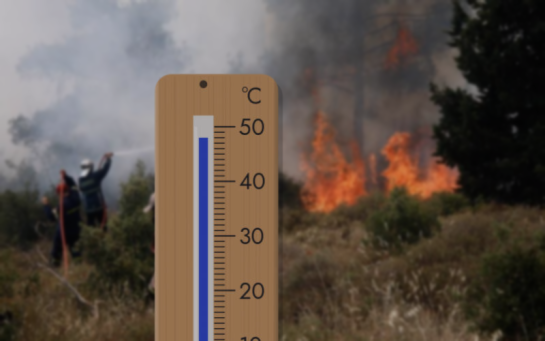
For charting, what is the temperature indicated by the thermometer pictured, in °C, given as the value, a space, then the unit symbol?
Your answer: 48 °C
